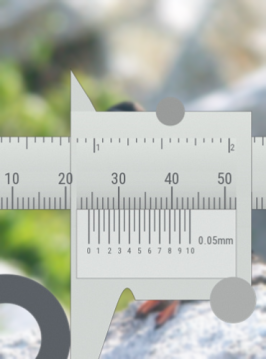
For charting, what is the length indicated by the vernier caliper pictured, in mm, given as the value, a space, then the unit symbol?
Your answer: 24.4 mm
